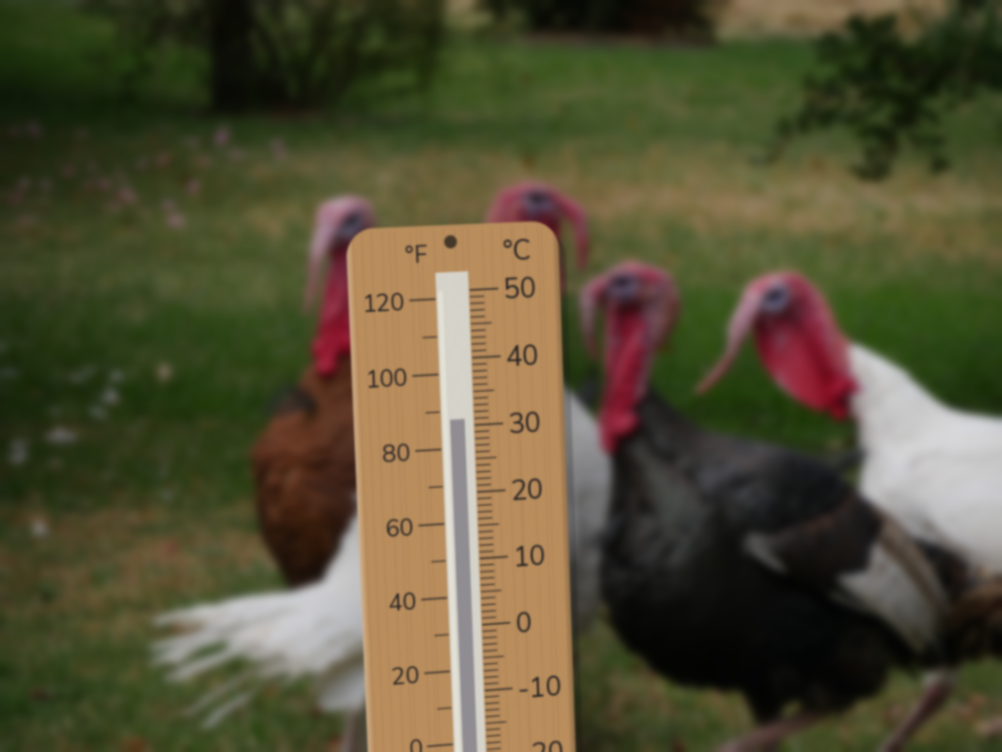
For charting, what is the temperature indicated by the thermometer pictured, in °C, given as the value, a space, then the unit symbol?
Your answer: 31 °C
